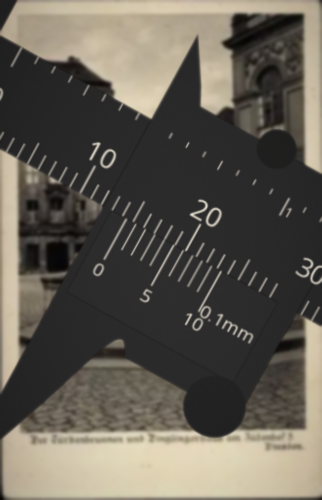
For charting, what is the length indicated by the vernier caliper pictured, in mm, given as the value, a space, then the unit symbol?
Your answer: 14.4 mm
